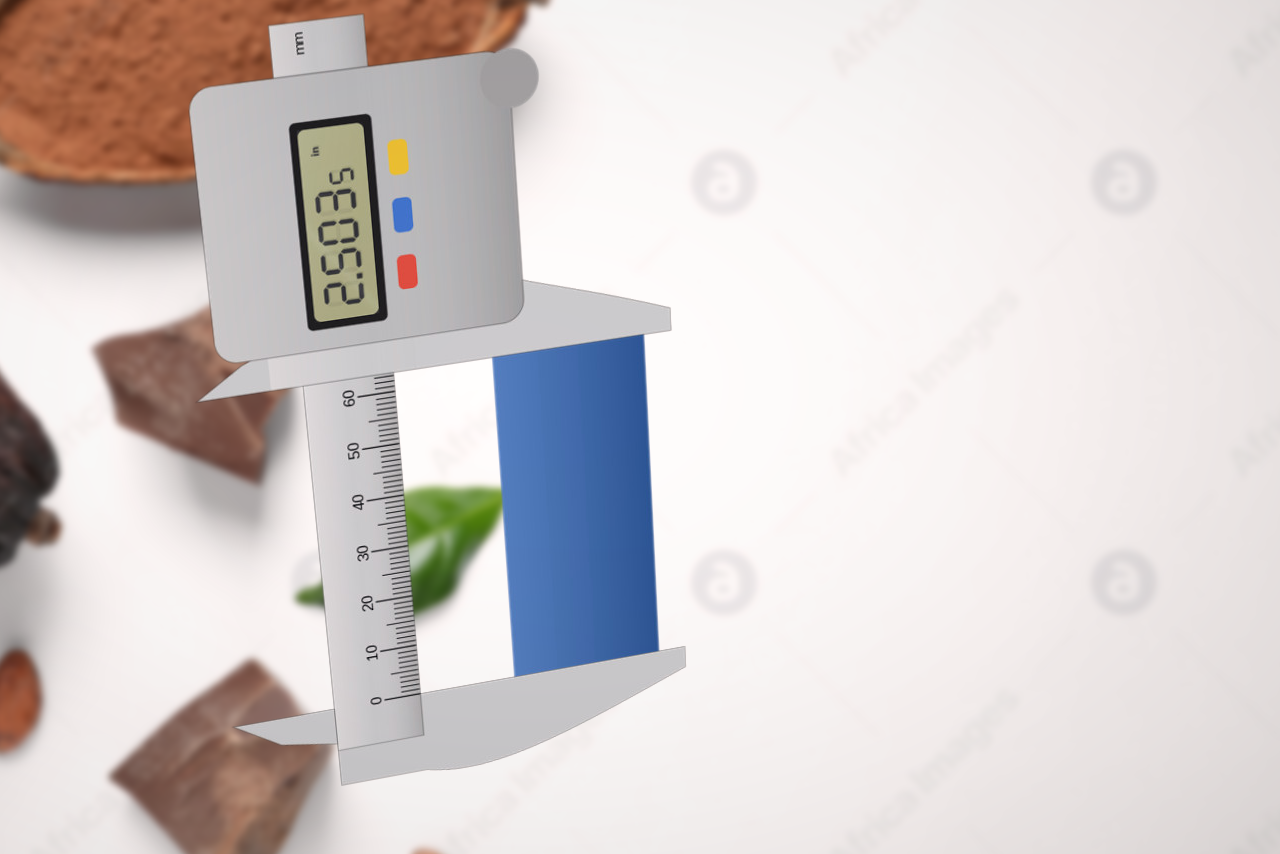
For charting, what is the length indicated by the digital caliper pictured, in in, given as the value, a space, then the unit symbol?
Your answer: 2.5035 in
